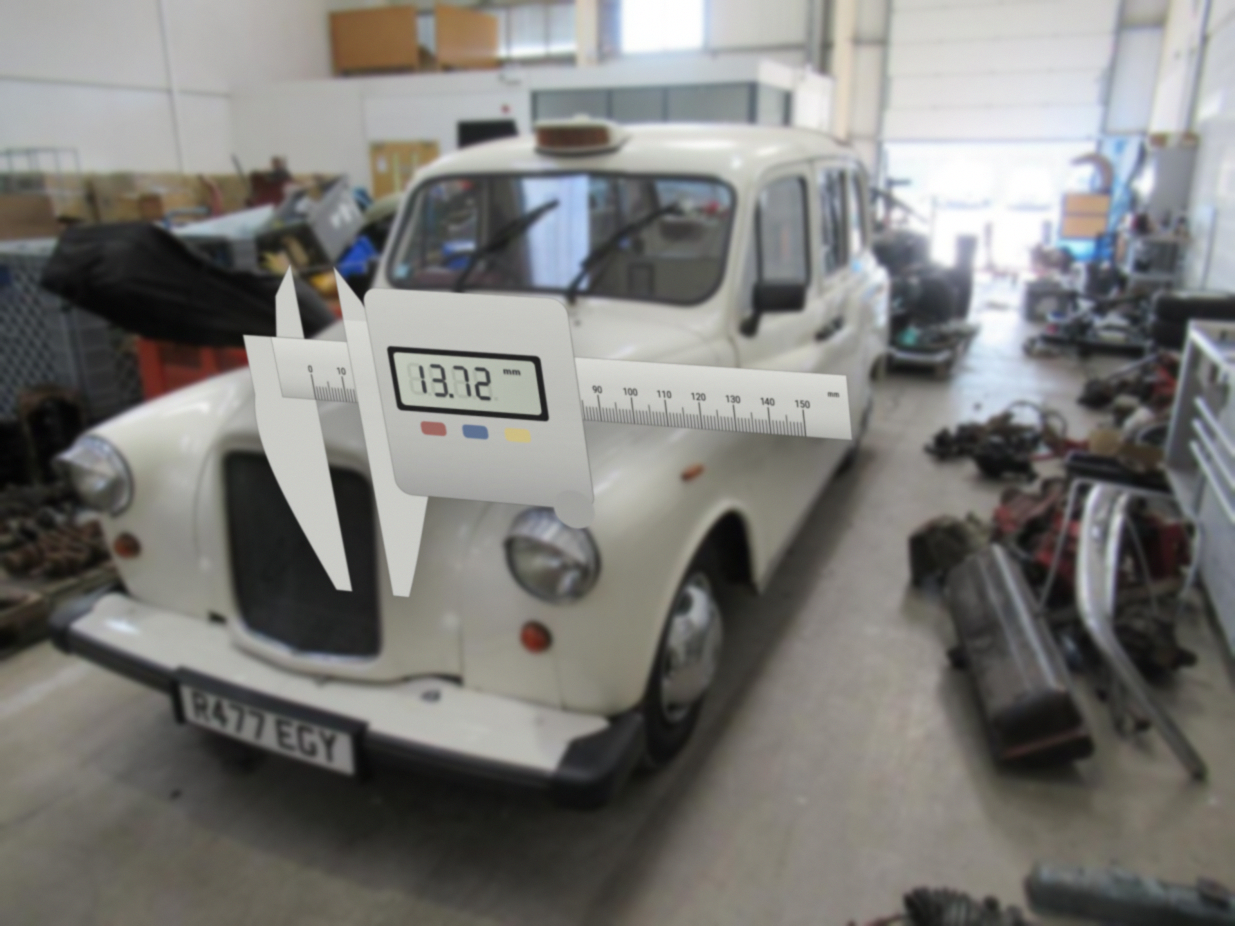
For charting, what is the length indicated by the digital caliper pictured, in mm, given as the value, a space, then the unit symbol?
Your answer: 13.72 mm
